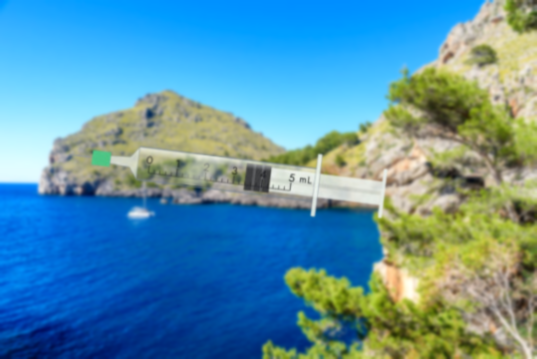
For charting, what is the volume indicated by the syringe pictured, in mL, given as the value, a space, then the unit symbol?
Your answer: 3.4 mL
